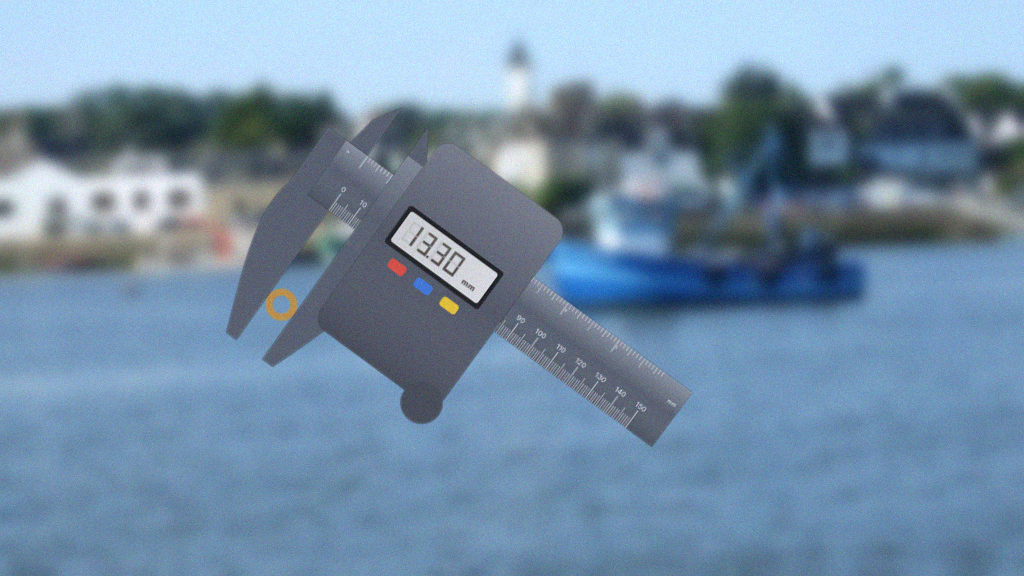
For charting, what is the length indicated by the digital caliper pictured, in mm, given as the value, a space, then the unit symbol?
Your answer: 13.30 mm
